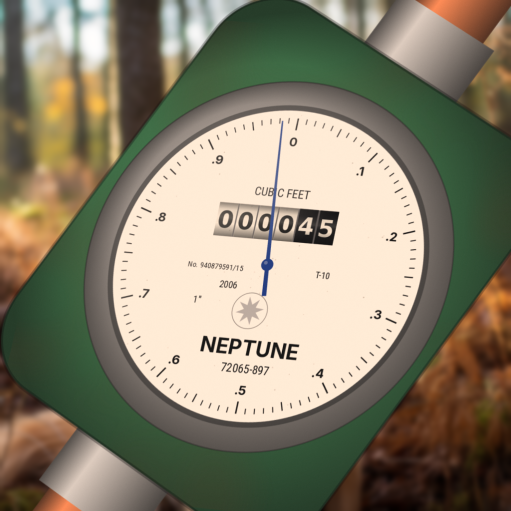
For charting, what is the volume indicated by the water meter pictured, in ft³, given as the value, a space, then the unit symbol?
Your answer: 44.98 ft³
